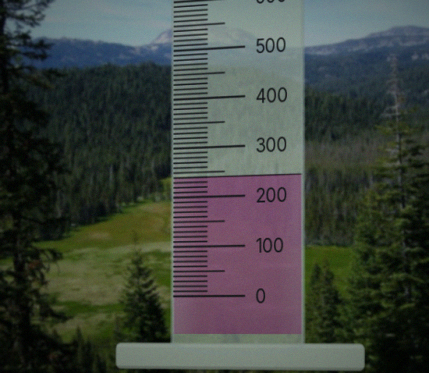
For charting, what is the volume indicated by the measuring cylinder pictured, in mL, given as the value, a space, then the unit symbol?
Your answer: 240 mL
